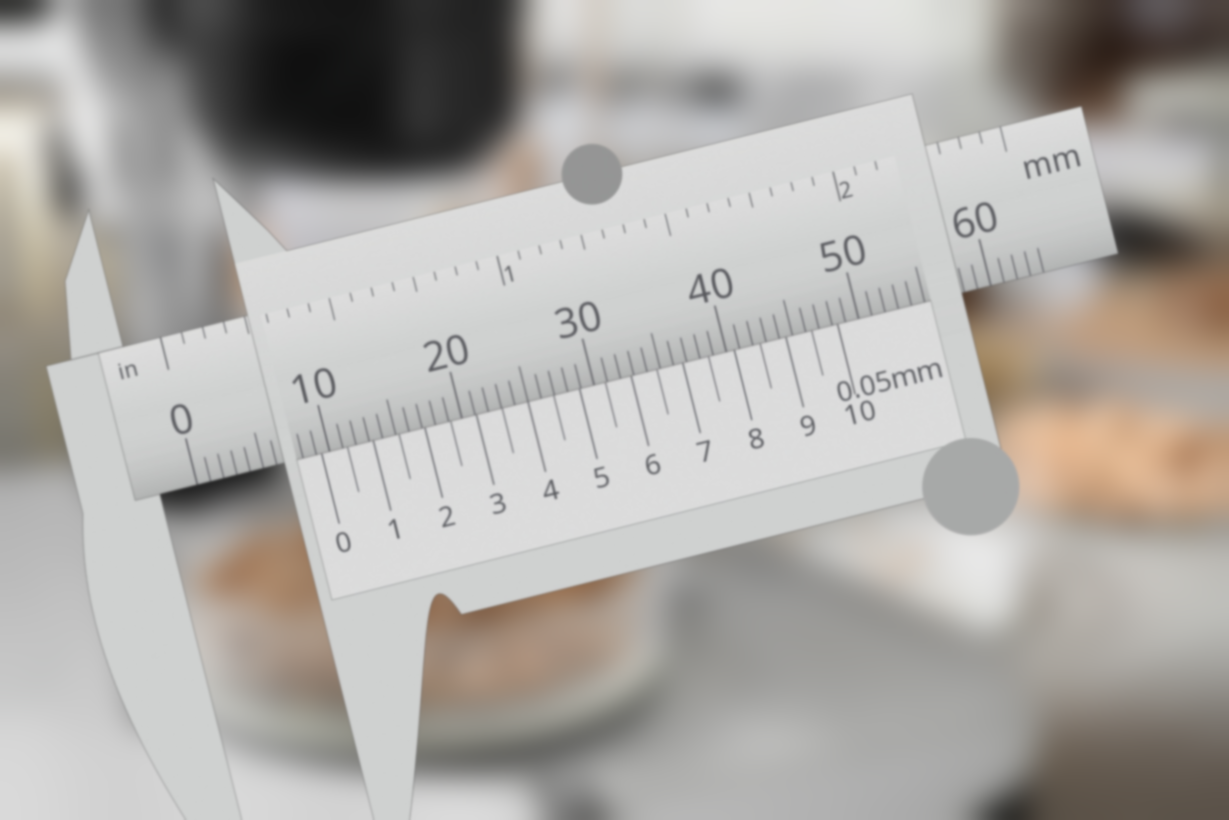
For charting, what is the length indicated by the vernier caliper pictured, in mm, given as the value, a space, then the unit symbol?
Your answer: 9.4 mm
